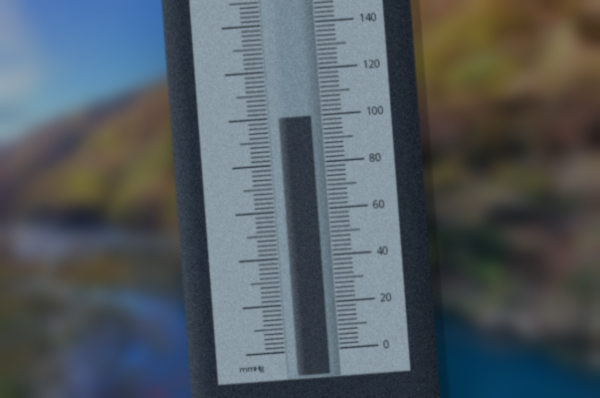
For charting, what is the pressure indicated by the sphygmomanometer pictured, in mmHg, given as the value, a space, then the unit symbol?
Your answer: 100 mmHg
